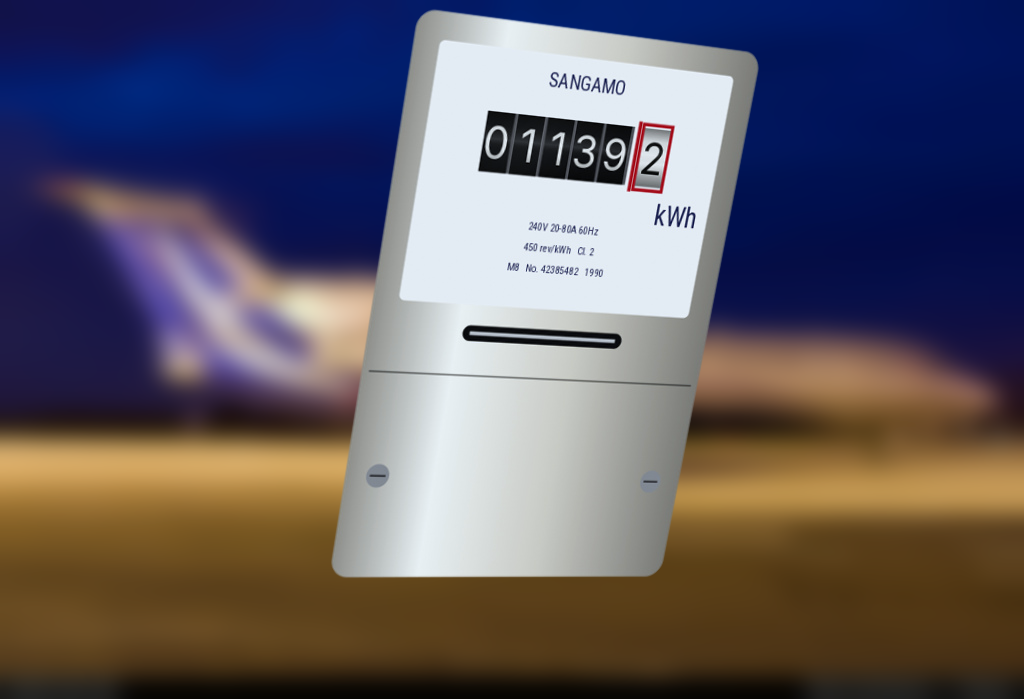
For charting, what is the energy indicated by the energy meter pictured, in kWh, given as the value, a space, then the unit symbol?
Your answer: 1139.2 kWh
